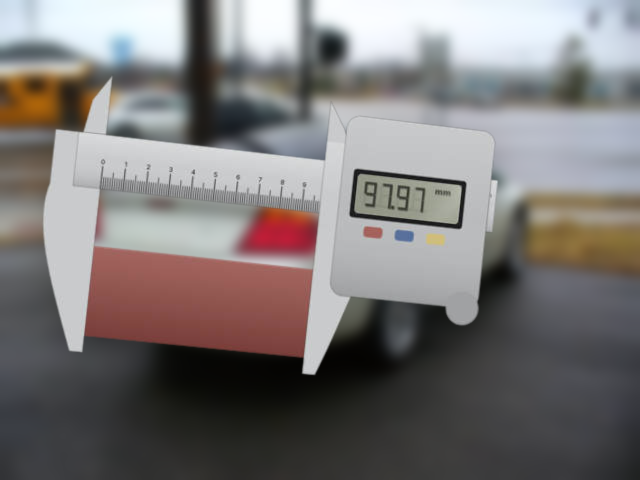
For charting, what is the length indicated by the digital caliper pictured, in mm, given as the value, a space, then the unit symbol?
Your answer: 97.97 mm
